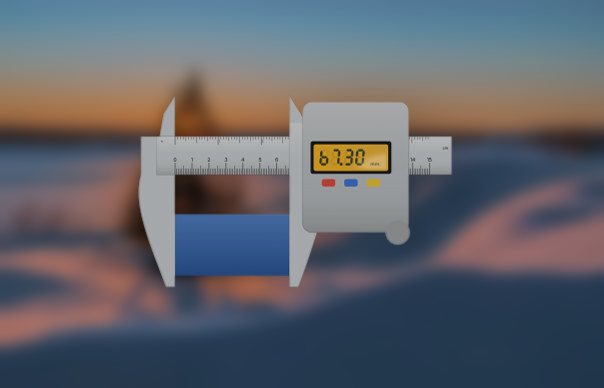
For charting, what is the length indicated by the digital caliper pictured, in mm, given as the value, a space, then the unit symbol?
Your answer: 67.30 mm
